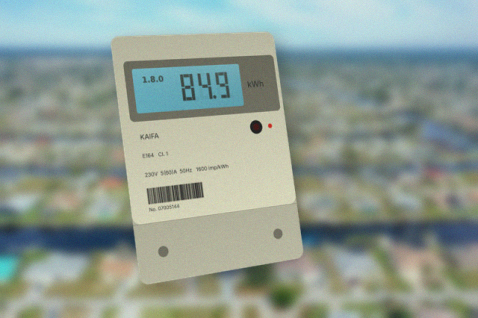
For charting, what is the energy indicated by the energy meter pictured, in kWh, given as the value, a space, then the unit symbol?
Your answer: 84.9 kWh
